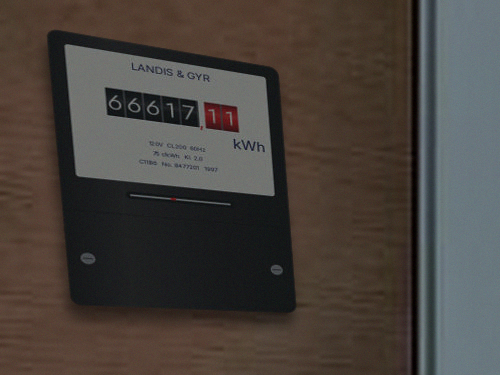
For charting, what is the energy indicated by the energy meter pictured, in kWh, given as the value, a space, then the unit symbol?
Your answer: 66617.11 kWh
